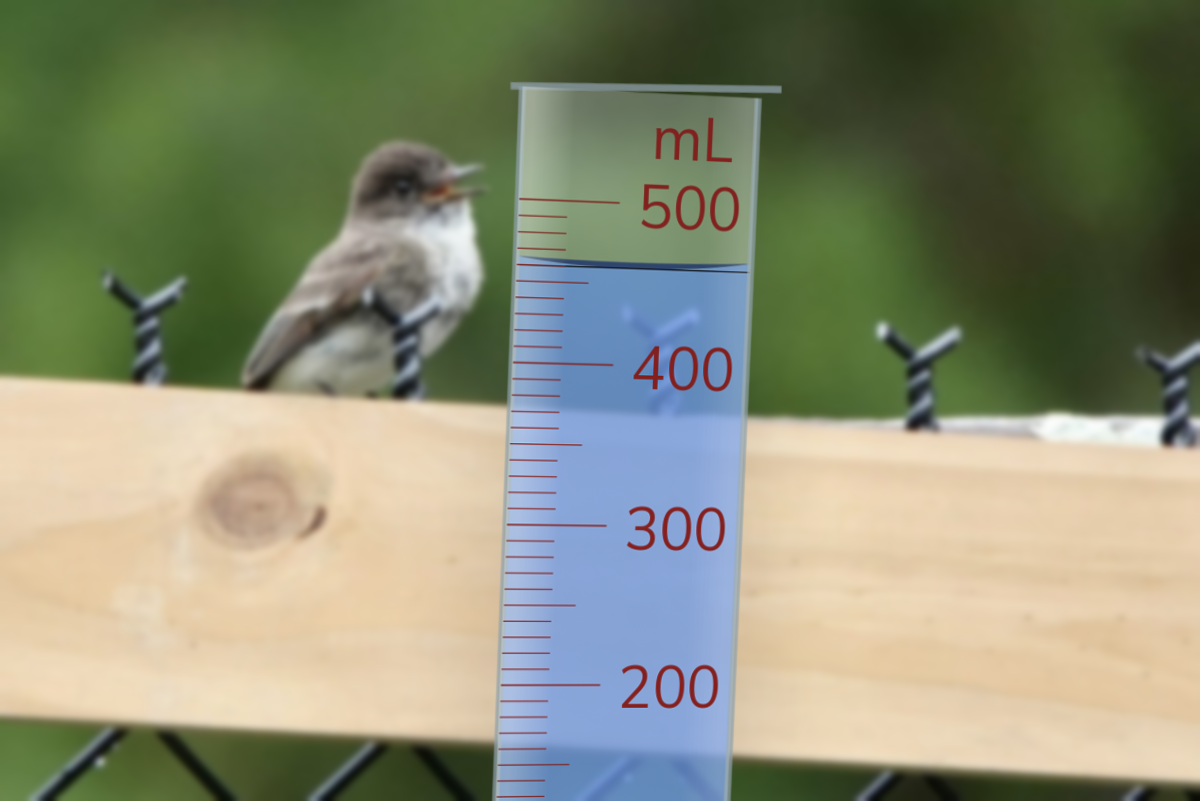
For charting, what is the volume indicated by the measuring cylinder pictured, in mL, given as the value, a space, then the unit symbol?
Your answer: 460 mL
